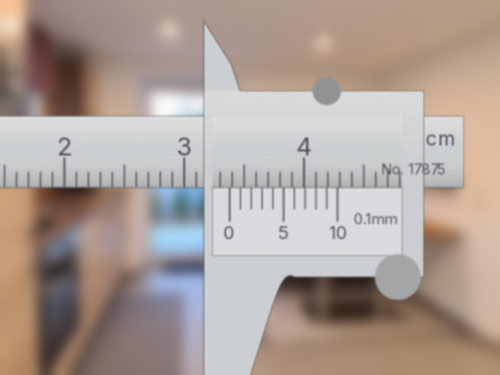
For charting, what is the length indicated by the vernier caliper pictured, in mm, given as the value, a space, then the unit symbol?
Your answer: 33.8 mm
